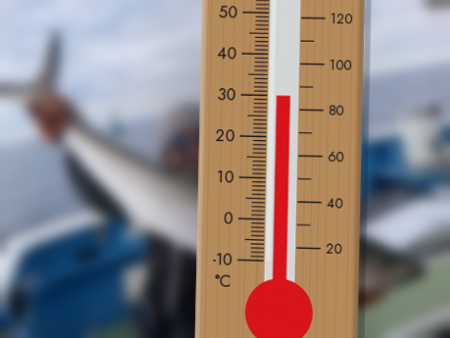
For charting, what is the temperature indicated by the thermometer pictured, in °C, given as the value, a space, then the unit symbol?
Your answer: 30 °C
